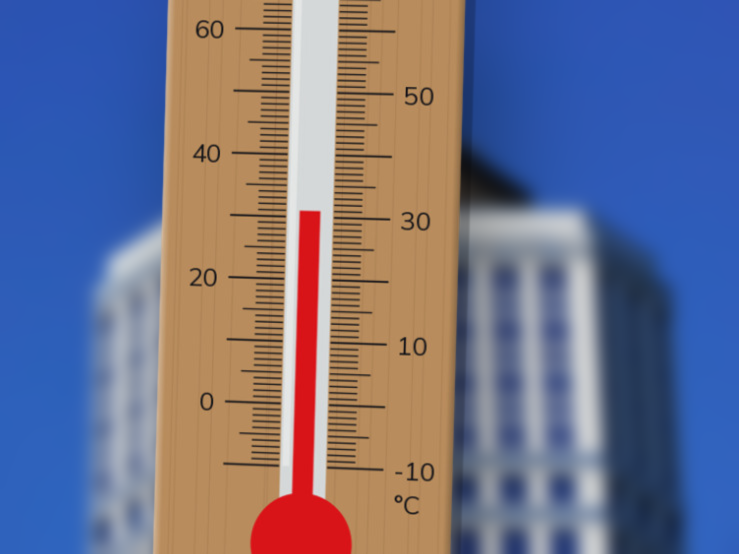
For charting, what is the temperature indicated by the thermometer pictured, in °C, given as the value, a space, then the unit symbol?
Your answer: 31 °C
